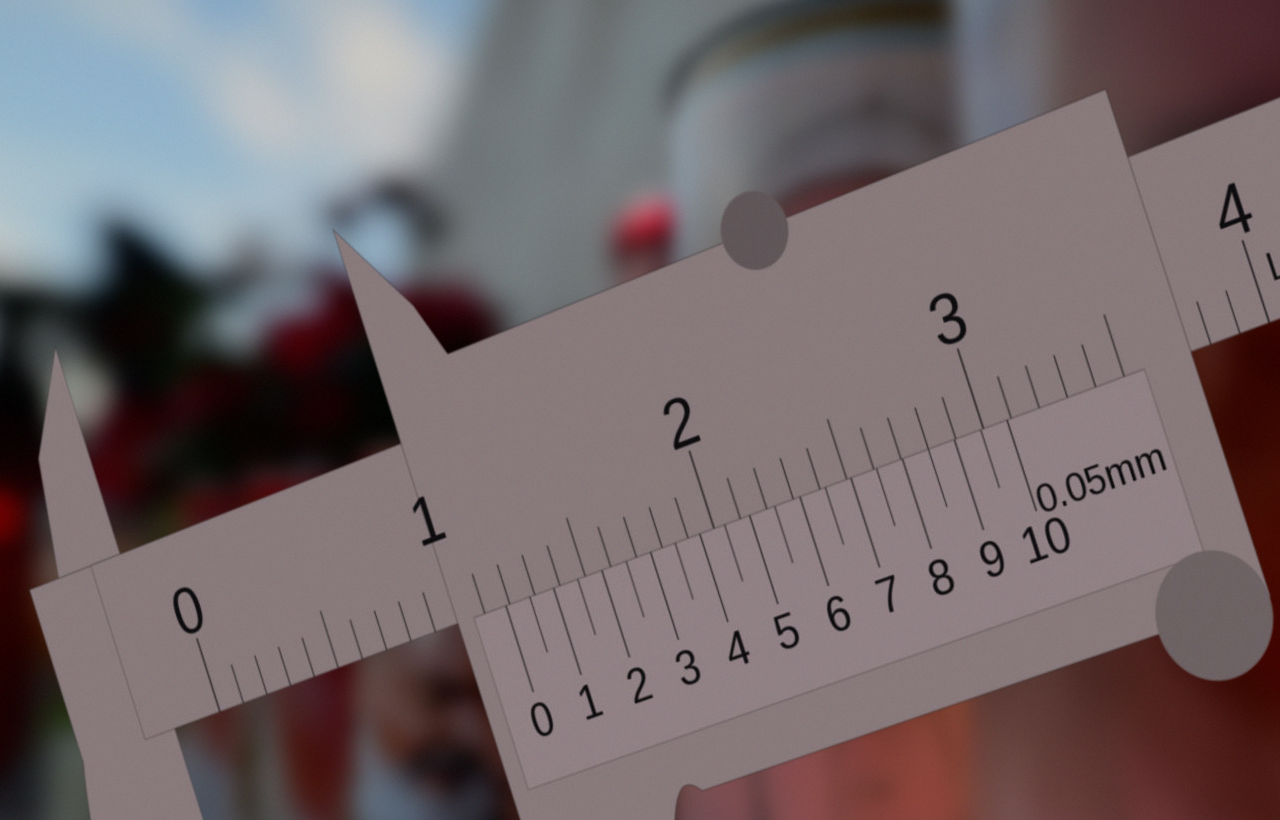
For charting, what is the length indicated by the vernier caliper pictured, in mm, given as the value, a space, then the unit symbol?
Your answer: 11.85 mm
